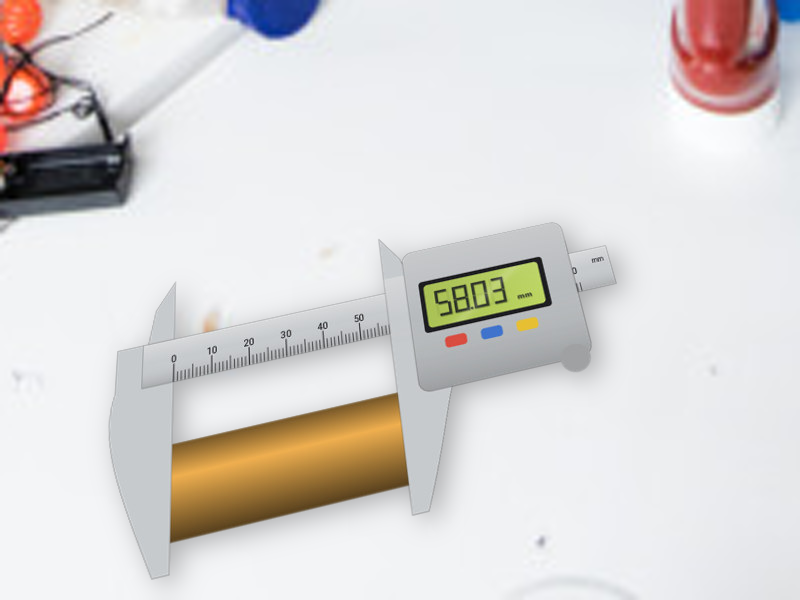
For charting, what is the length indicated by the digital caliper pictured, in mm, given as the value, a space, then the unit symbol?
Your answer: 58.03 mm
